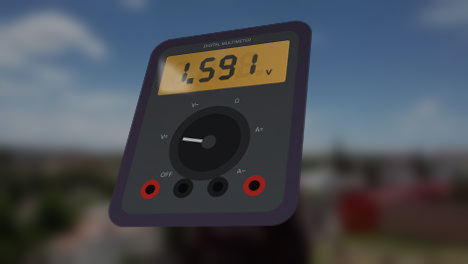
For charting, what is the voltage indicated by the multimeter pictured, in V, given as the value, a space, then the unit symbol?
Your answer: 1.591 V
